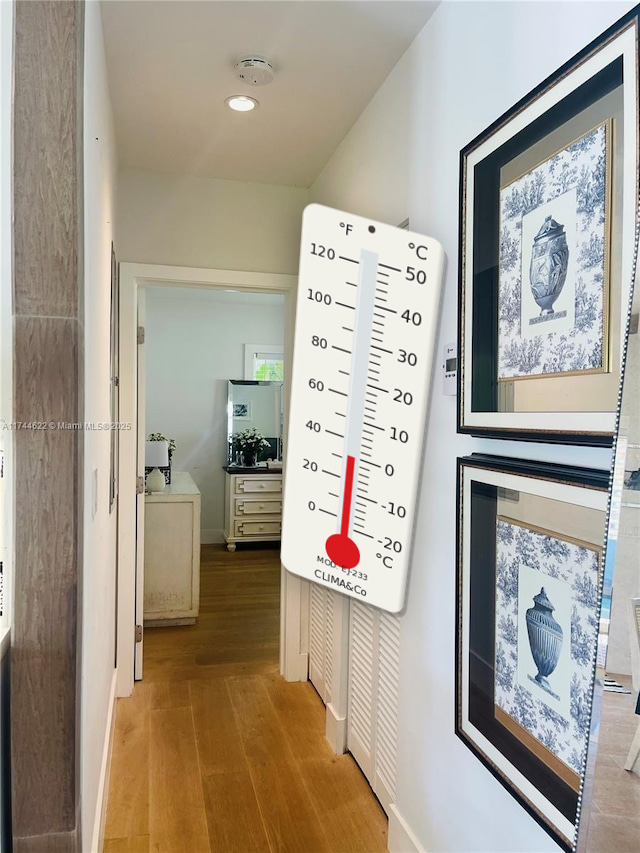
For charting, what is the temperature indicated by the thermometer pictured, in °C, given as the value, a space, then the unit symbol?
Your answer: 0 °C
